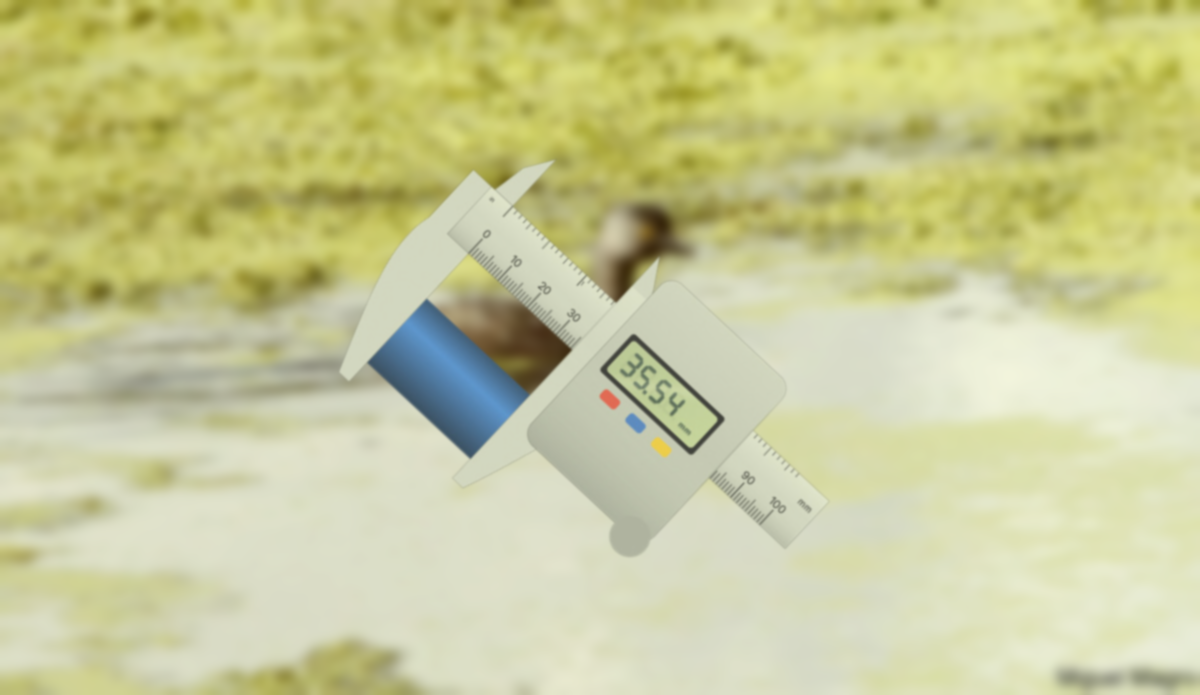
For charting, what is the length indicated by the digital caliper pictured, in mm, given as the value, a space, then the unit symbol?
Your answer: 35.54 mm
